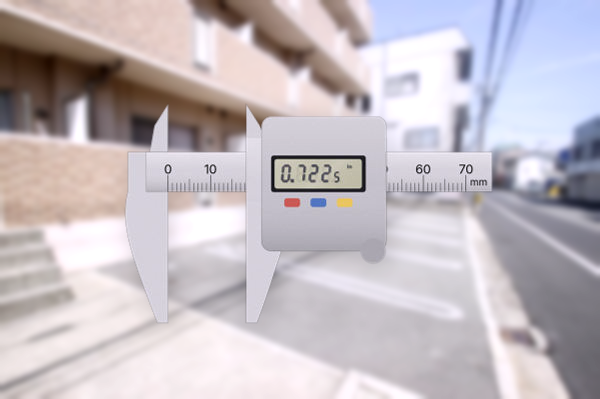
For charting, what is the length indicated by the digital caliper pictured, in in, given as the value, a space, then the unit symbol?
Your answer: 0.7225 in
